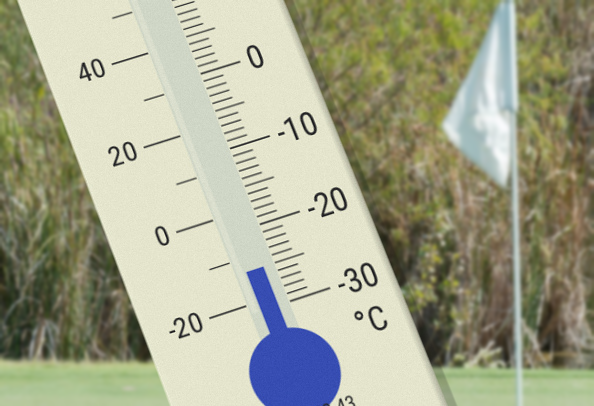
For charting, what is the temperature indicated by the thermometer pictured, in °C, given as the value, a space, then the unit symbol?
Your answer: -25 °C
